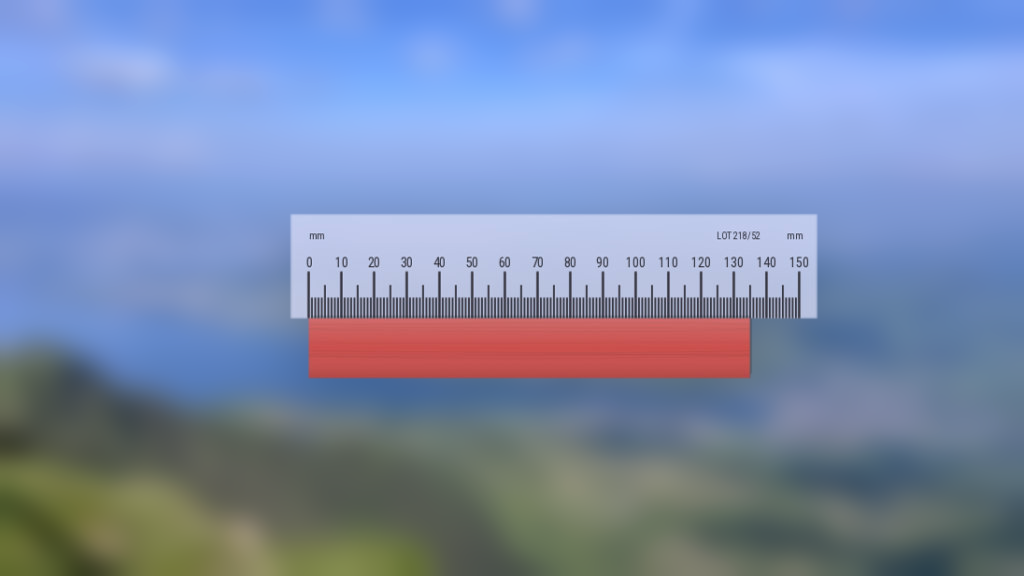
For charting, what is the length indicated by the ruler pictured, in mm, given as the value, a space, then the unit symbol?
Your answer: 135 mm
